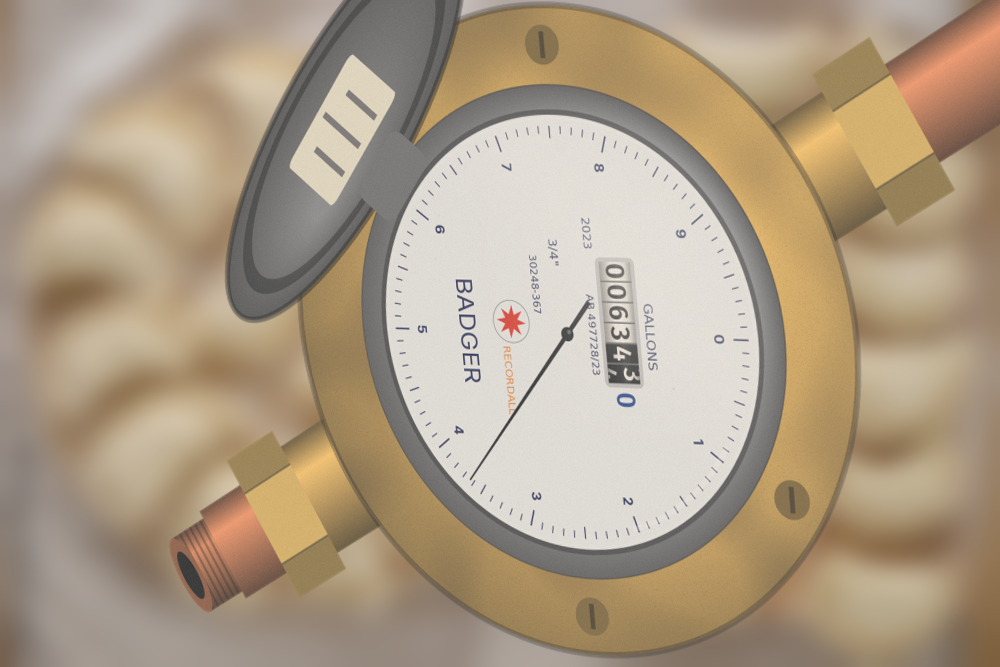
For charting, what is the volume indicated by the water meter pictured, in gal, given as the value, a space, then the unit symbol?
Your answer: 63433.6 gal
